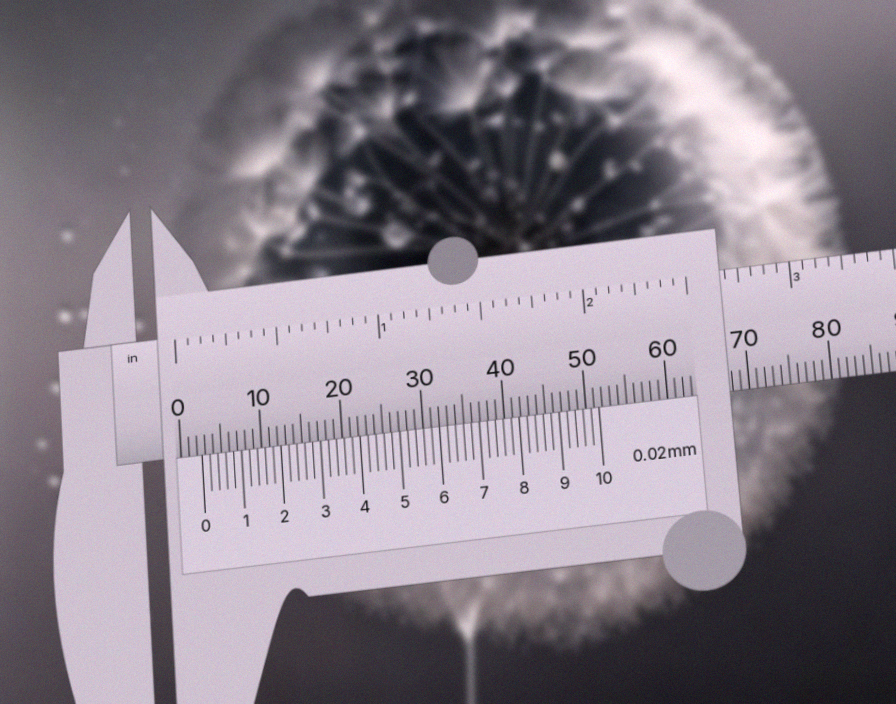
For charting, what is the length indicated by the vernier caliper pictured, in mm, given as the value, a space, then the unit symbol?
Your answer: 2.6 mm
